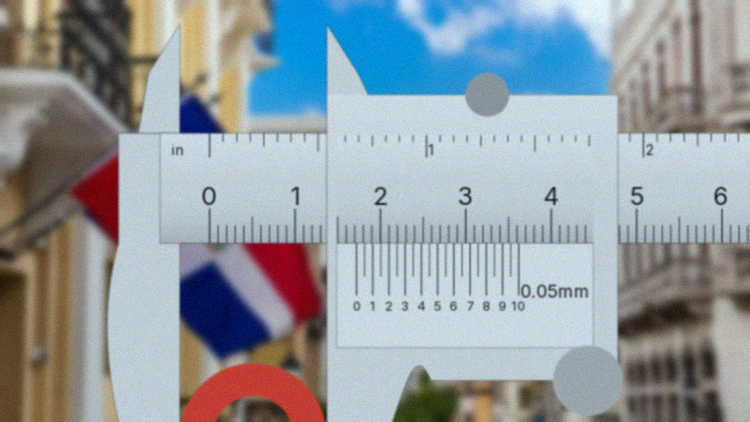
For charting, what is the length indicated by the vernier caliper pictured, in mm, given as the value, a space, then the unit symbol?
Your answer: 17.2 mm
